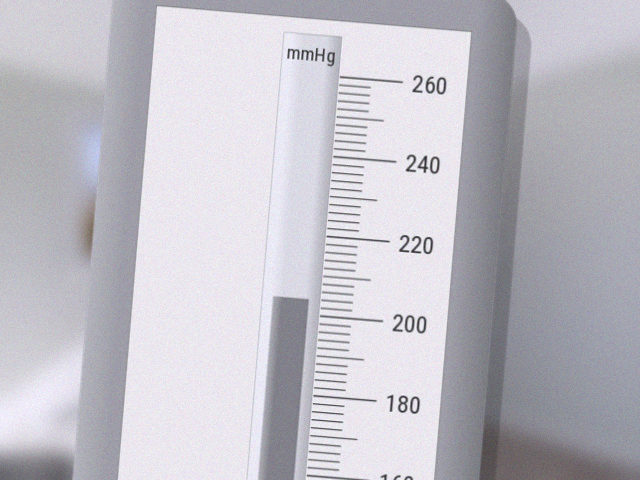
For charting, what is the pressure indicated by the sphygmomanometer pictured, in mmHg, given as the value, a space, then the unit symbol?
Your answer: 204 mmHg
